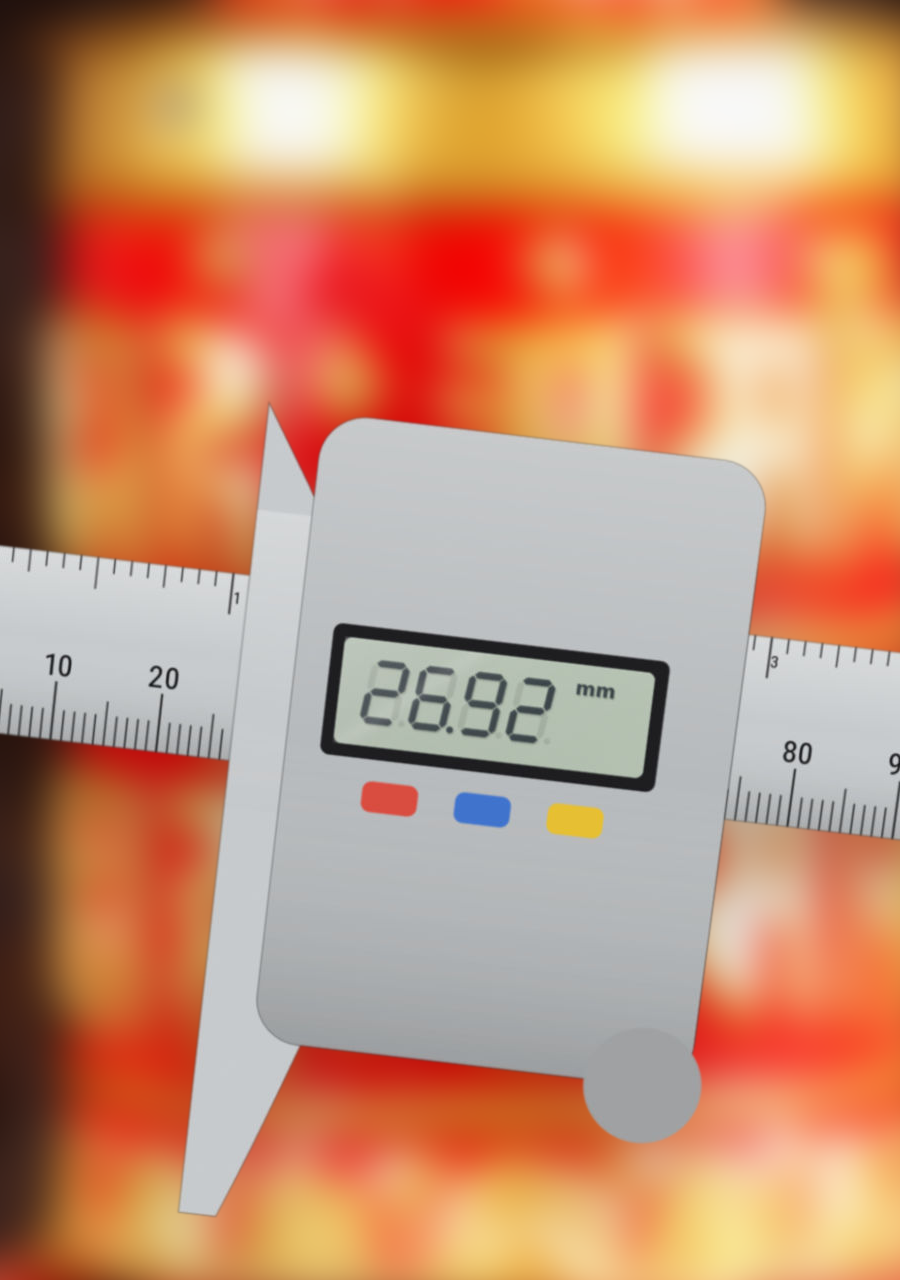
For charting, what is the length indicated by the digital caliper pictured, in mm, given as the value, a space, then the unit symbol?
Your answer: 26.92 mm
